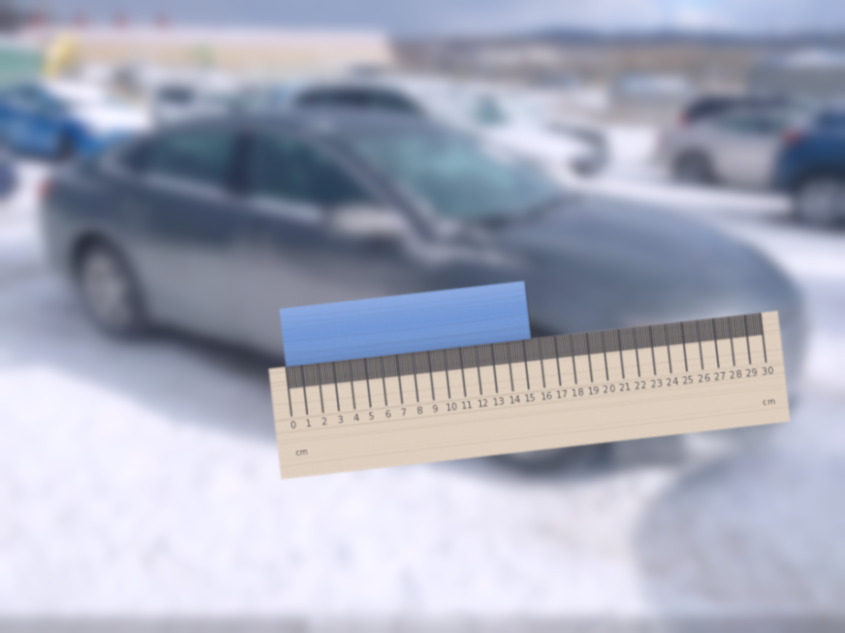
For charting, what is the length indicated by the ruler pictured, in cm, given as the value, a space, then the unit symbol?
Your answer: 15.5 cm
